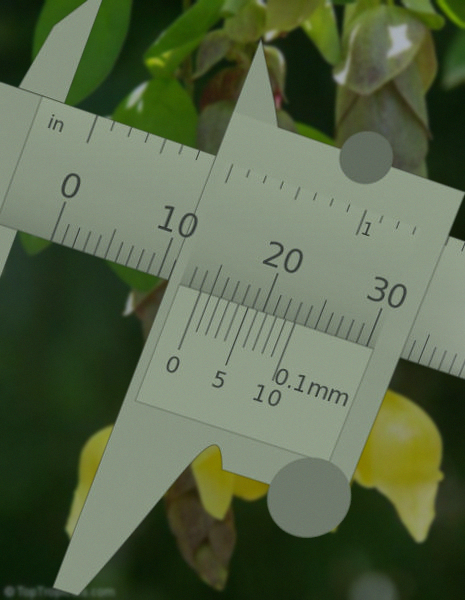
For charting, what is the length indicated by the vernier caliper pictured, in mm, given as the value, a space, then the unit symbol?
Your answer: 14.1 mm
